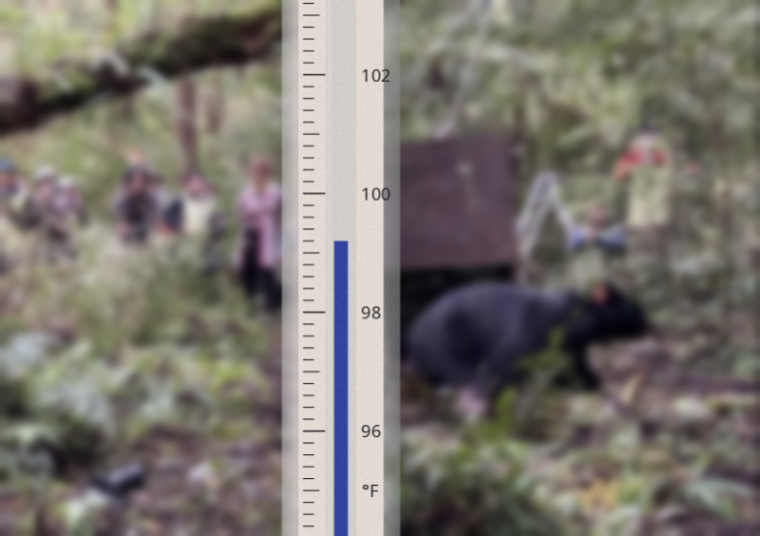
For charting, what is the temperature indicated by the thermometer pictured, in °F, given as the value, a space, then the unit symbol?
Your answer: 99.2 °F
